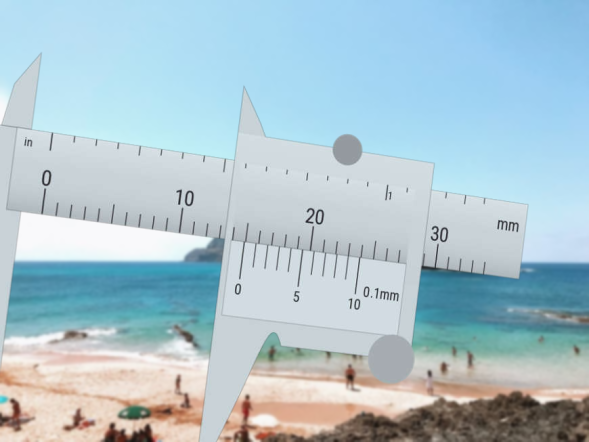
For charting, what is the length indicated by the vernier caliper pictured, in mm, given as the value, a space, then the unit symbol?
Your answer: 14.9 mm
